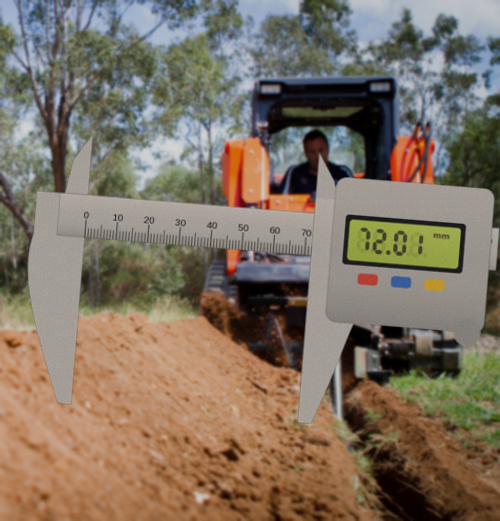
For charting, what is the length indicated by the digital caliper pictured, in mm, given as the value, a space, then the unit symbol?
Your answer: 72.01 mm
